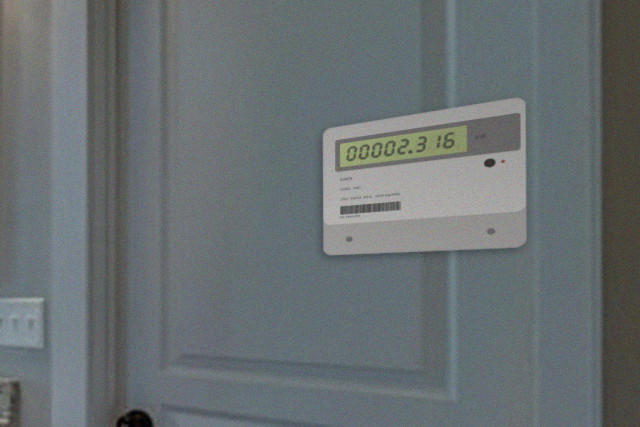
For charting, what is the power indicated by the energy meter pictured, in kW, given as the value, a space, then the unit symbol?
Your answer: 2.316 kW
